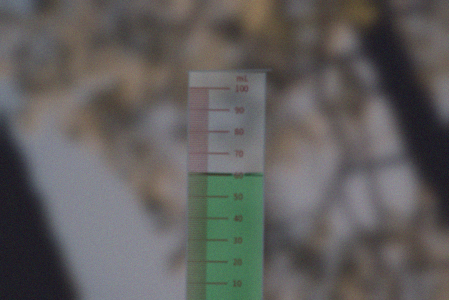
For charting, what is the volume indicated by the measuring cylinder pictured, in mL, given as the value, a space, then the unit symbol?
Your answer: 60 mL
